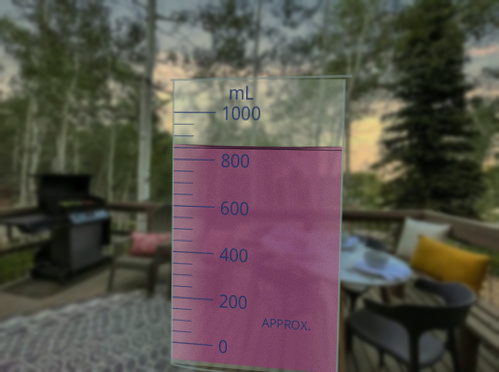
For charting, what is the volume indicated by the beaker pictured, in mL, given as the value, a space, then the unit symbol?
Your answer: 850 mL
